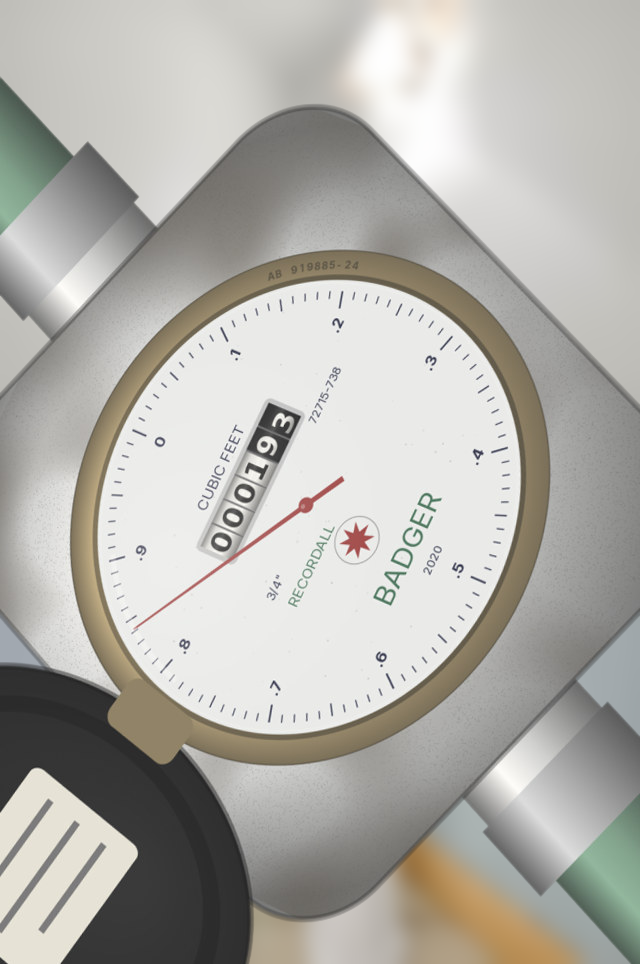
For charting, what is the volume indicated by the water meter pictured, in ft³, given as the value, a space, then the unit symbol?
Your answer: 192.84 ft³
